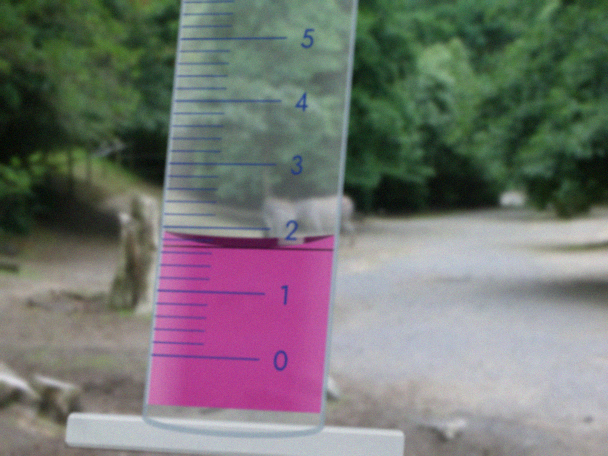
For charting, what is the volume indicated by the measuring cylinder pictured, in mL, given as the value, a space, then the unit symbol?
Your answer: 1.7 mL
